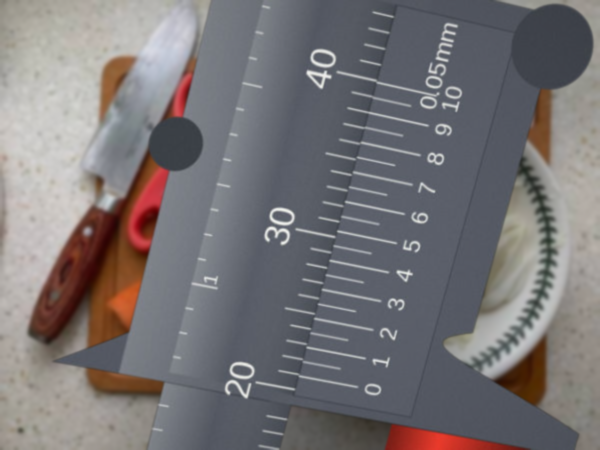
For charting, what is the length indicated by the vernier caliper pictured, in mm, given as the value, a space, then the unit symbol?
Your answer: 20.9 mm
